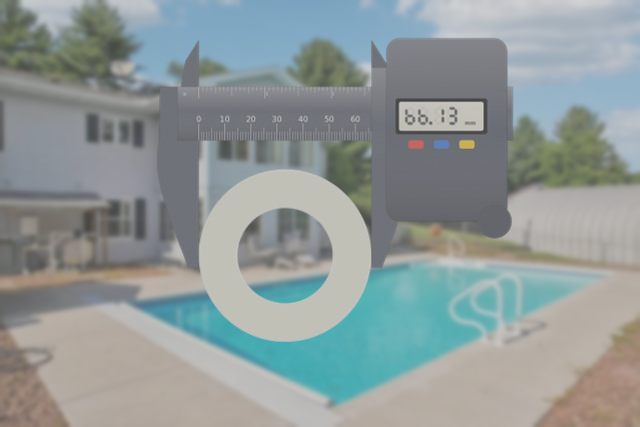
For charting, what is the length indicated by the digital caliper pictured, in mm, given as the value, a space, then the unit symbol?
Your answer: 66.13 mm
